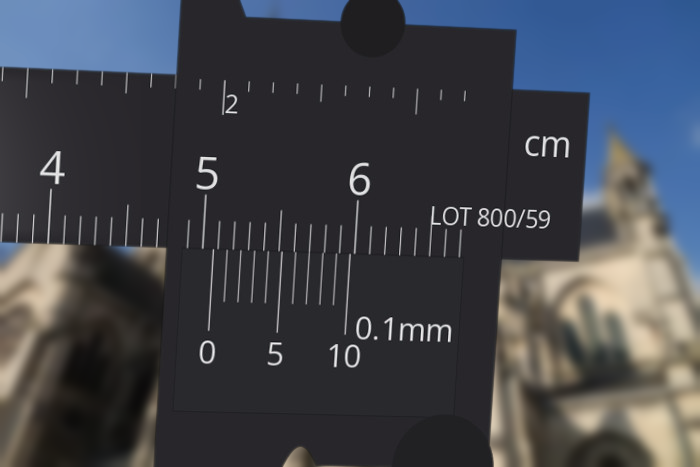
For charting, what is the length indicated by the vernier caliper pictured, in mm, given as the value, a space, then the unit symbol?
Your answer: 50.7 mm
